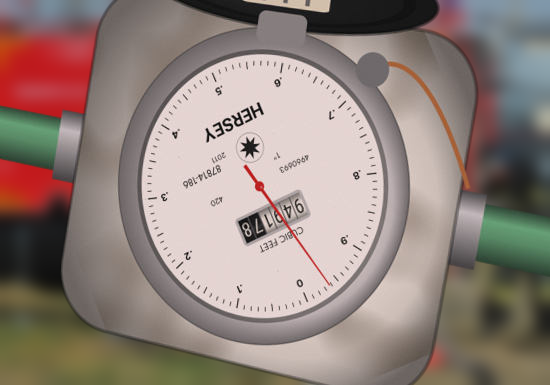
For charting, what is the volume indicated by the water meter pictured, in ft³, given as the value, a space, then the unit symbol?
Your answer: 949177.96 ft³
